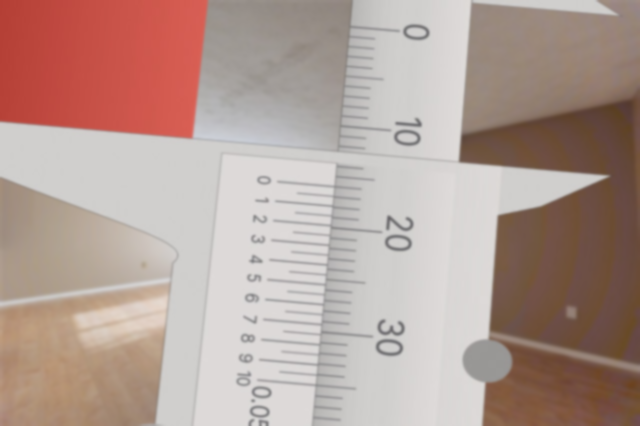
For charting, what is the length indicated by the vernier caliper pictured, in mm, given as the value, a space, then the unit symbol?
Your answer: 16.0 mm
